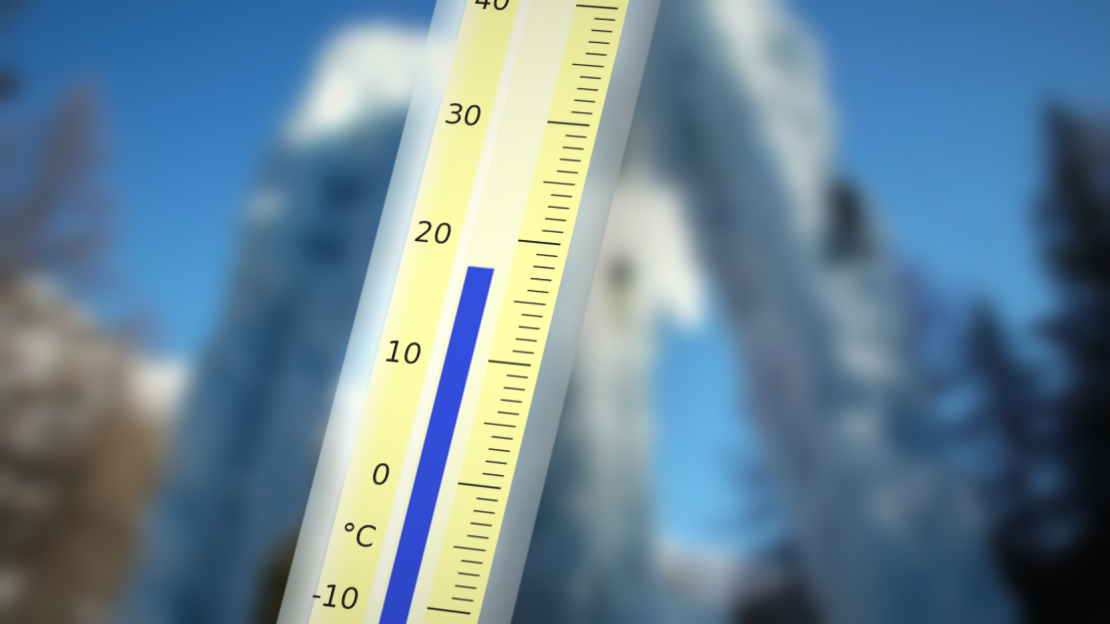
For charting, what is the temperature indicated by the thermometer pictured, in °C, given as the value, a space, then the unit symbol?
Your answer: 17.5 °C
